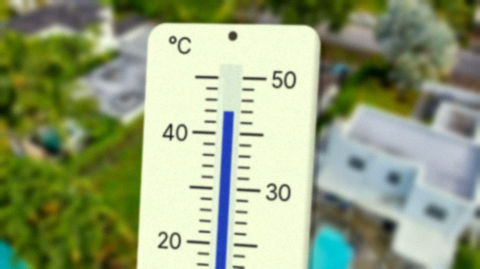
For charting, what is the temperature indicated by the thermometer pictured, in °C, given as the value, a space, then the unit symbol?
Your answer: 44 °C
